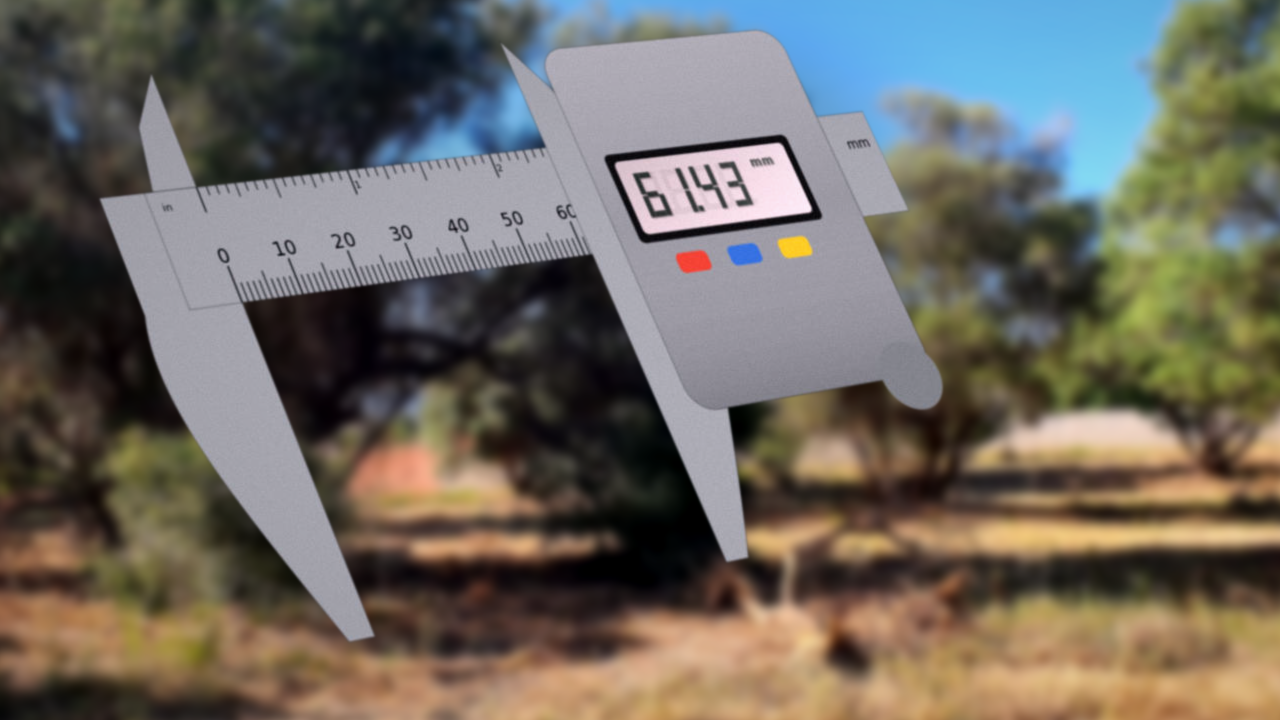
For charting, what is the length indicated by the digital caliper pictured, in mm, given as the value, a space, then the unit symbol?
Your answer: 61.43 mm
